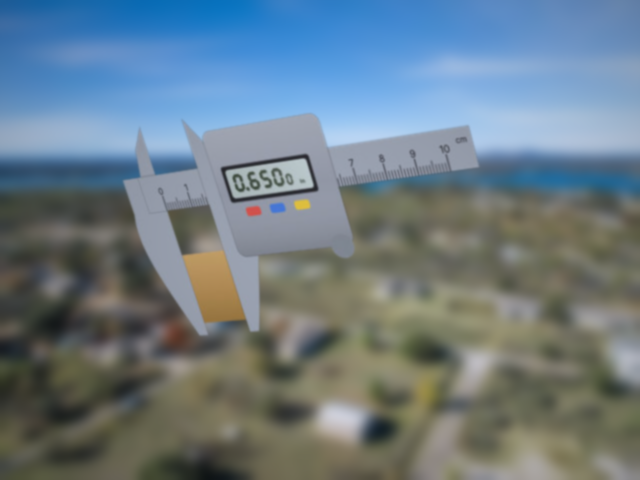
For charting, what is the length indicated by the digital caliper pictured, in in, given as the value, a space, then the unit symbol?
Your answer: 0.6500 in
